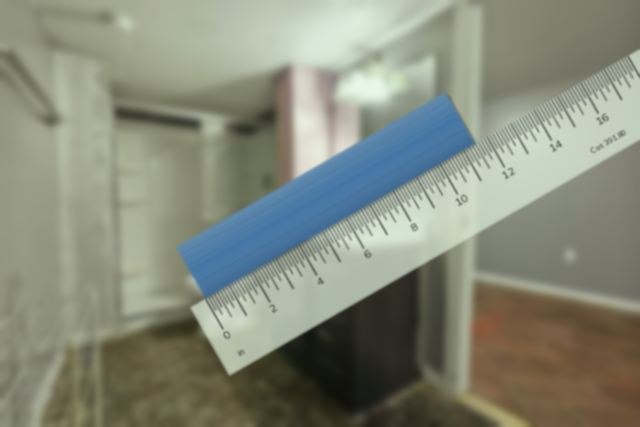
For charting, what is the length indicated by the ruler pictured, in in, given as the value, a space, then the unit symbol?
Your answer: 11.5 in
